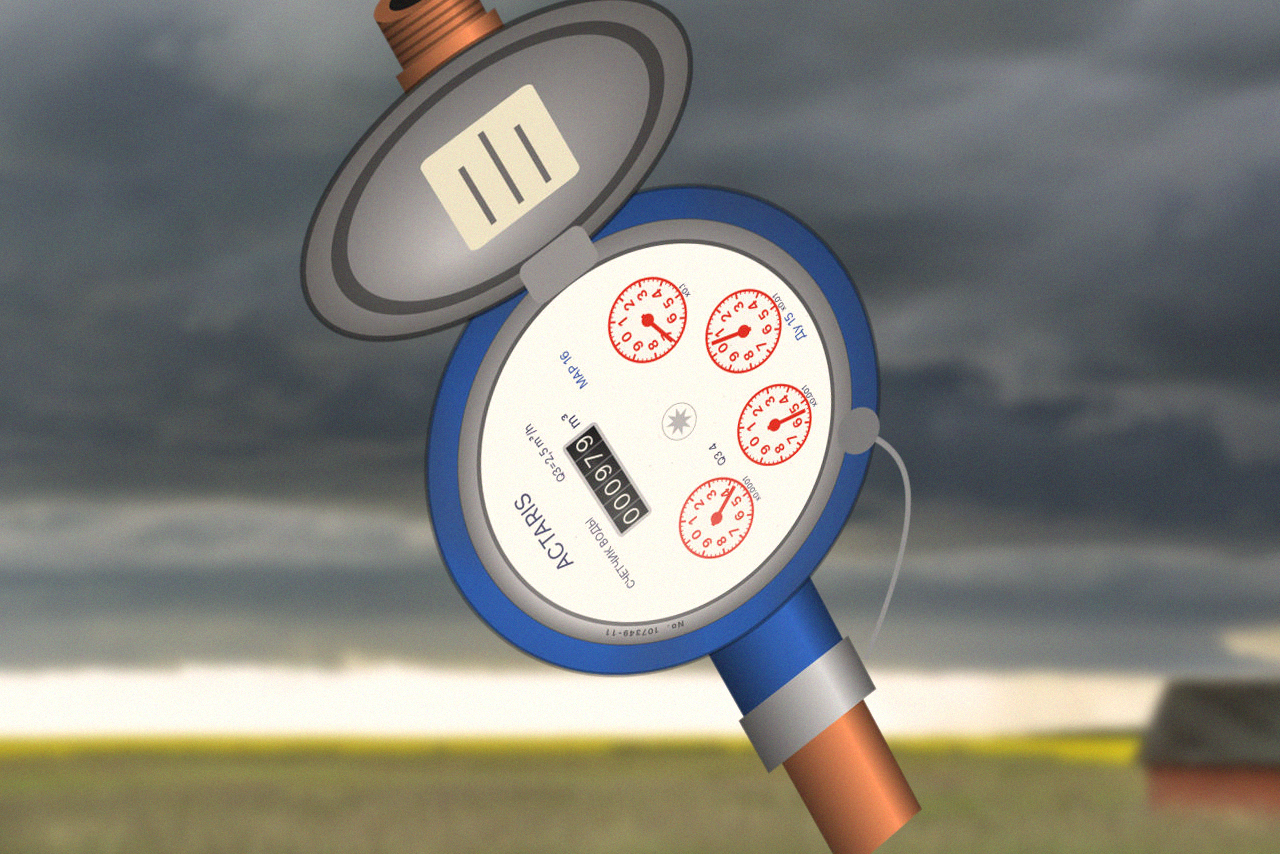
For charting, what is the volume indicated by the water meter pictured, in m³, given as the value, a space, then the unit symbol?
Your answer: 979.7054 m³
